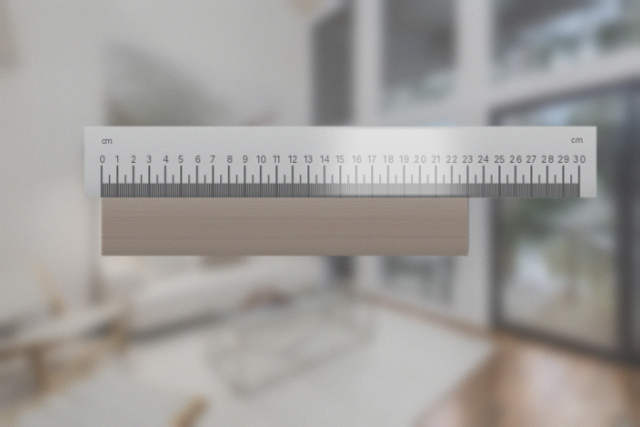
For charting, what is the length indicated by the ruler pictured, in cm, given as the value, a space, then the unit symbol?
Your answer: 23 cm
